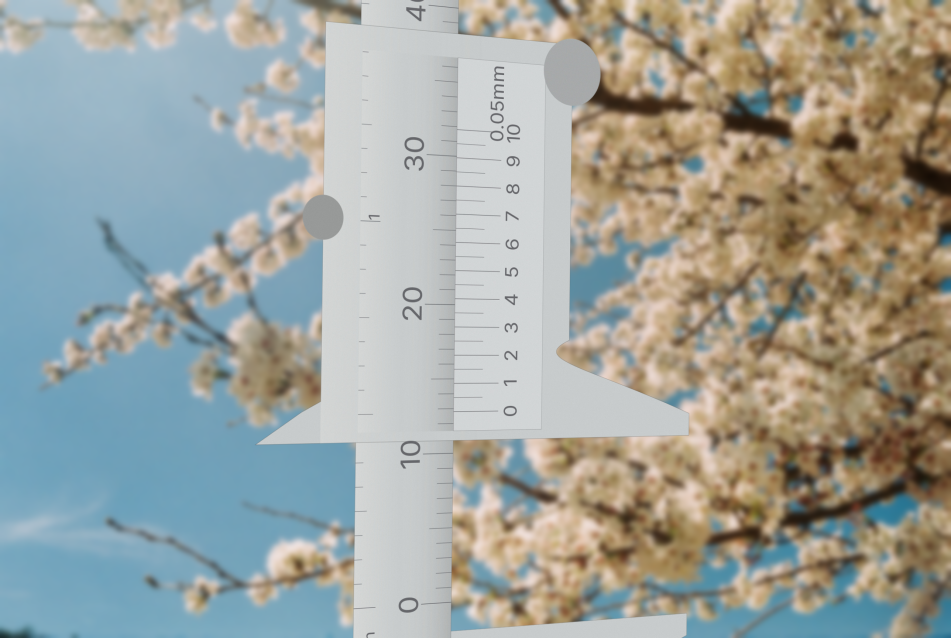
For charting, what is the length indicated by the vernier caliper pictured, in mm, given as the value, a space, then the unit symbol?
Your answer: 12.8 mm
